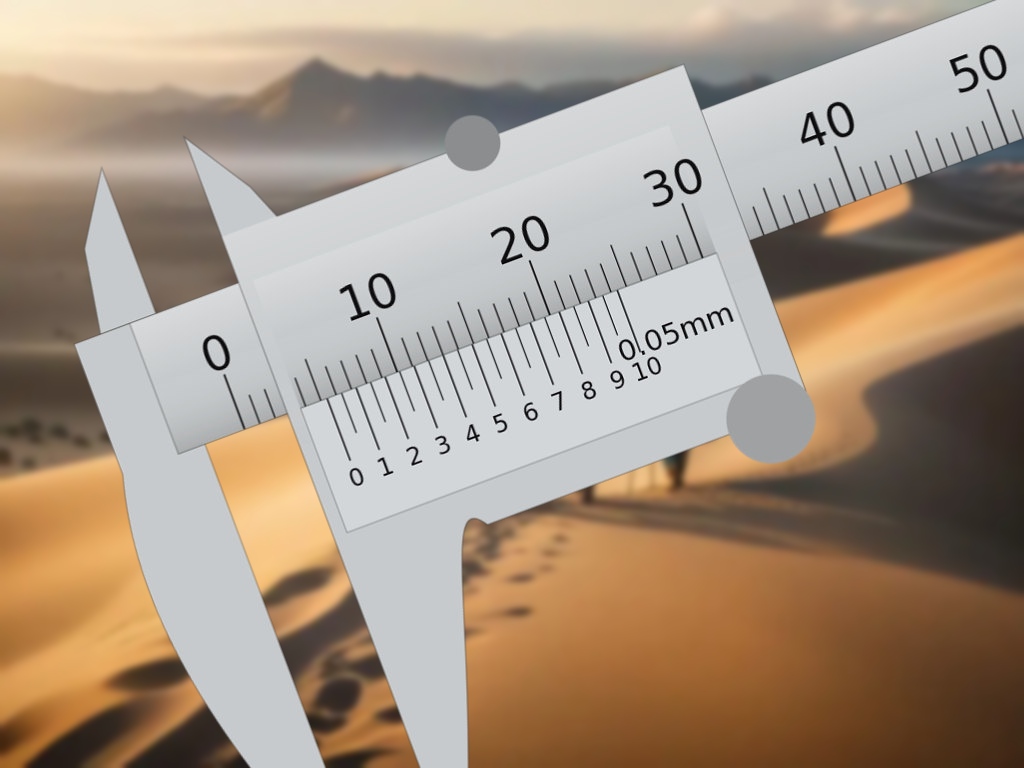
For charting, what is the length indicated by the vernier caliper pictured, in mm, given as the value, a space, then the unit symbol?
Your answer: 5.4 mm
